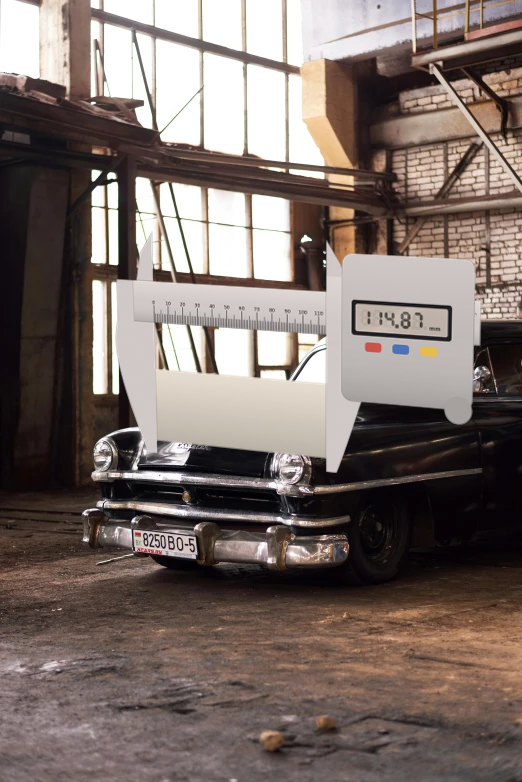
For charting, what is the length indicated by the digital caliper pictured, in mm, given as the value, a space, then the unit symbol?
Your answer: 114.87 mm
